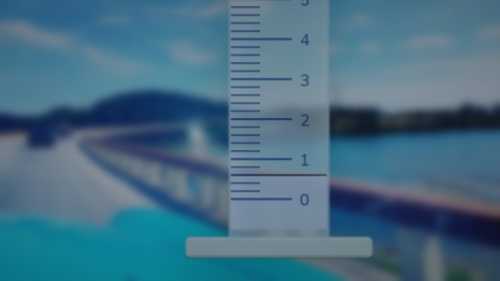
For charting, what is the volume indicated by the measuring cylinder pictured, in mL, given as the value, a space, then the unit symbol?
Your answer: 0.6 mL
